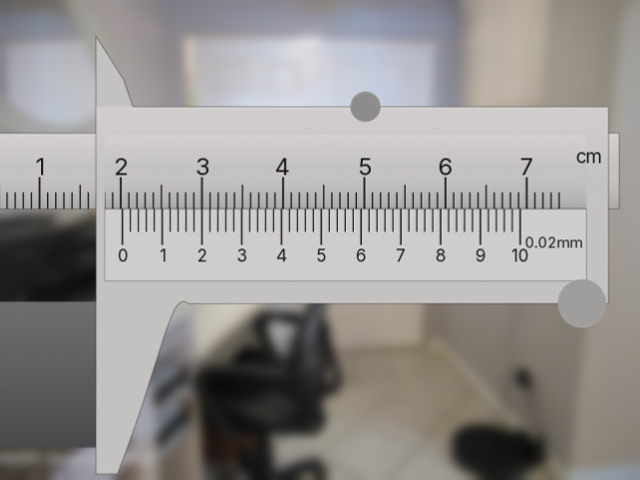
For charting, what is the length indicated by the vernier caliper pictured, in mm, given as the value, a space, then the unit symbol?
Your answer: 20.2 mm
